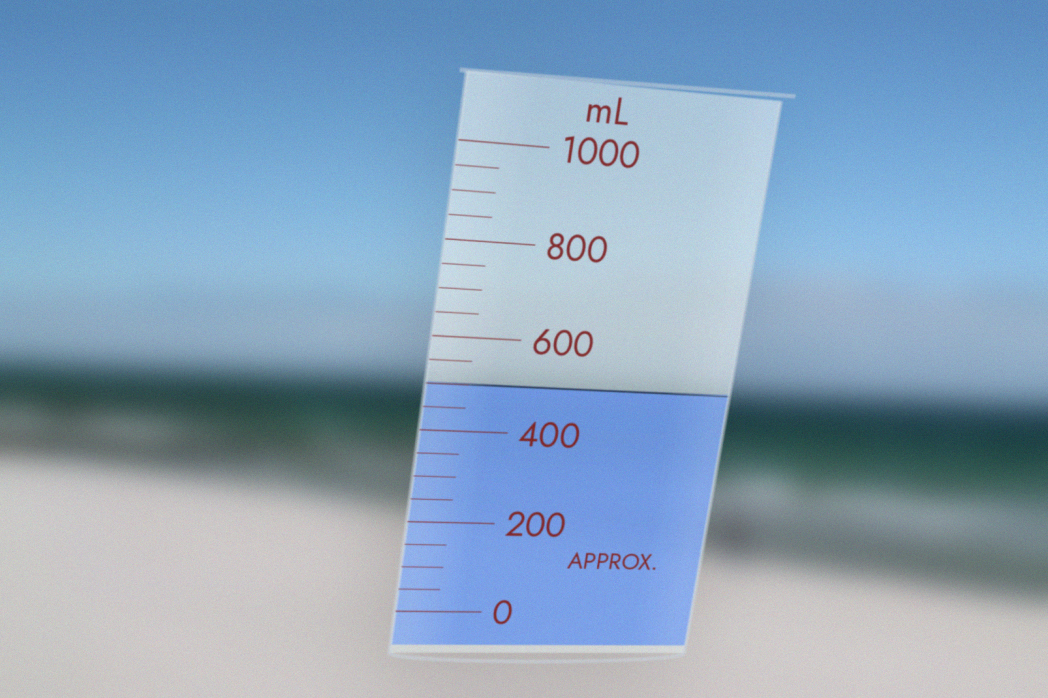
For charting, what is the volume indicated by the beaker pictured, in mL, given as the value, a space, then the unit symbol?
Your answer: 500 mL
